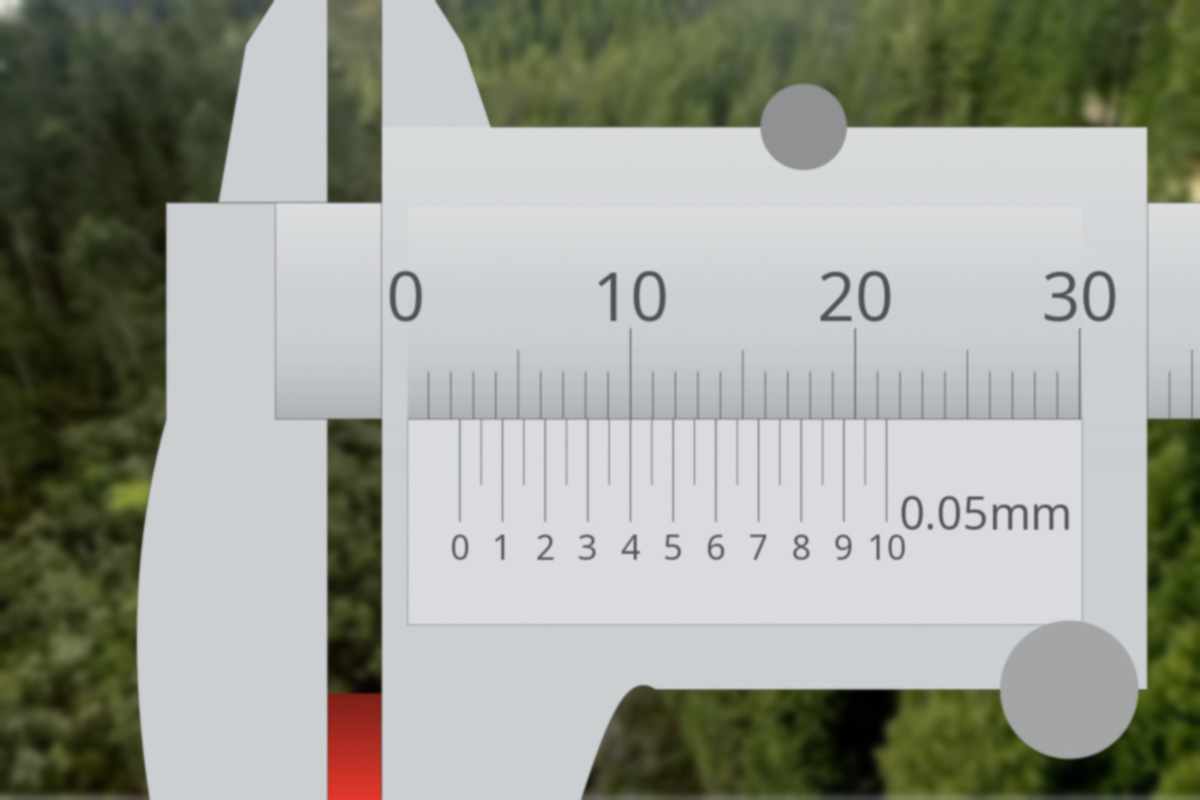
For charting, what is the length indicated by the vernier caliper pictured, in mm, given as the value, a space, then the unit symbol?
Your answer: 2.4 mm
